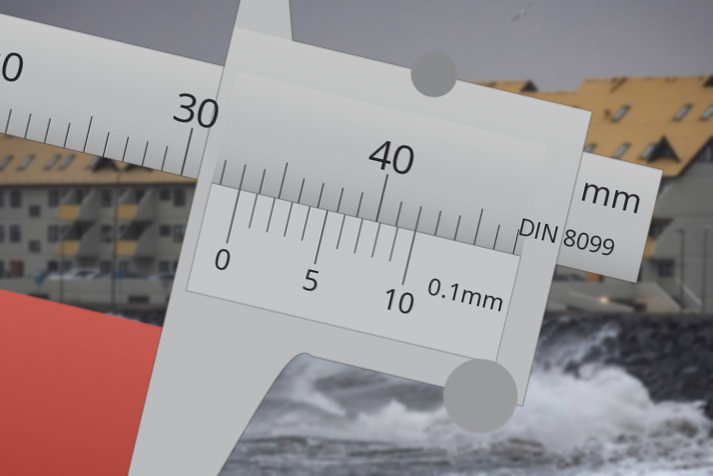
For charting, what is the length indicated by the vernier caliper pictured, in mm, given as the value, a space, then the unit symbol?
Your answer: 33.0 mm
